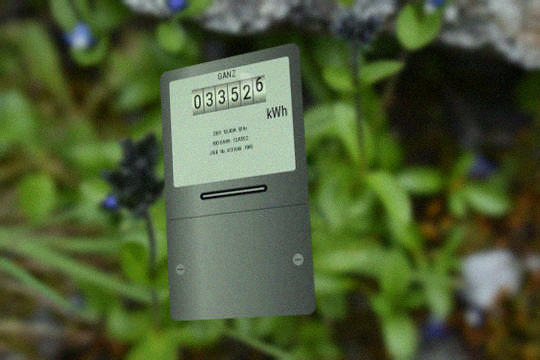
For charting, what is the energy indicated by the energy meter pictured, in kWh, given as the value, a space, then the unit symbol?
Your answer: 33526 kWh
